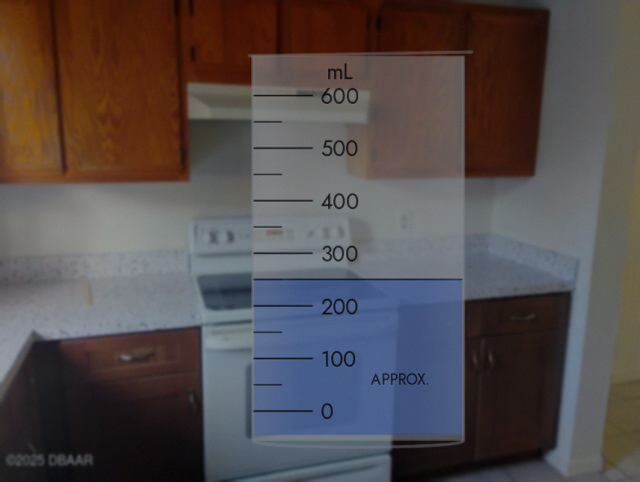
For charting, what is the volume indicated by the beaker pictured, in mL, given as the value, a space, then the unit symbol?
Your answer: 250 mL
